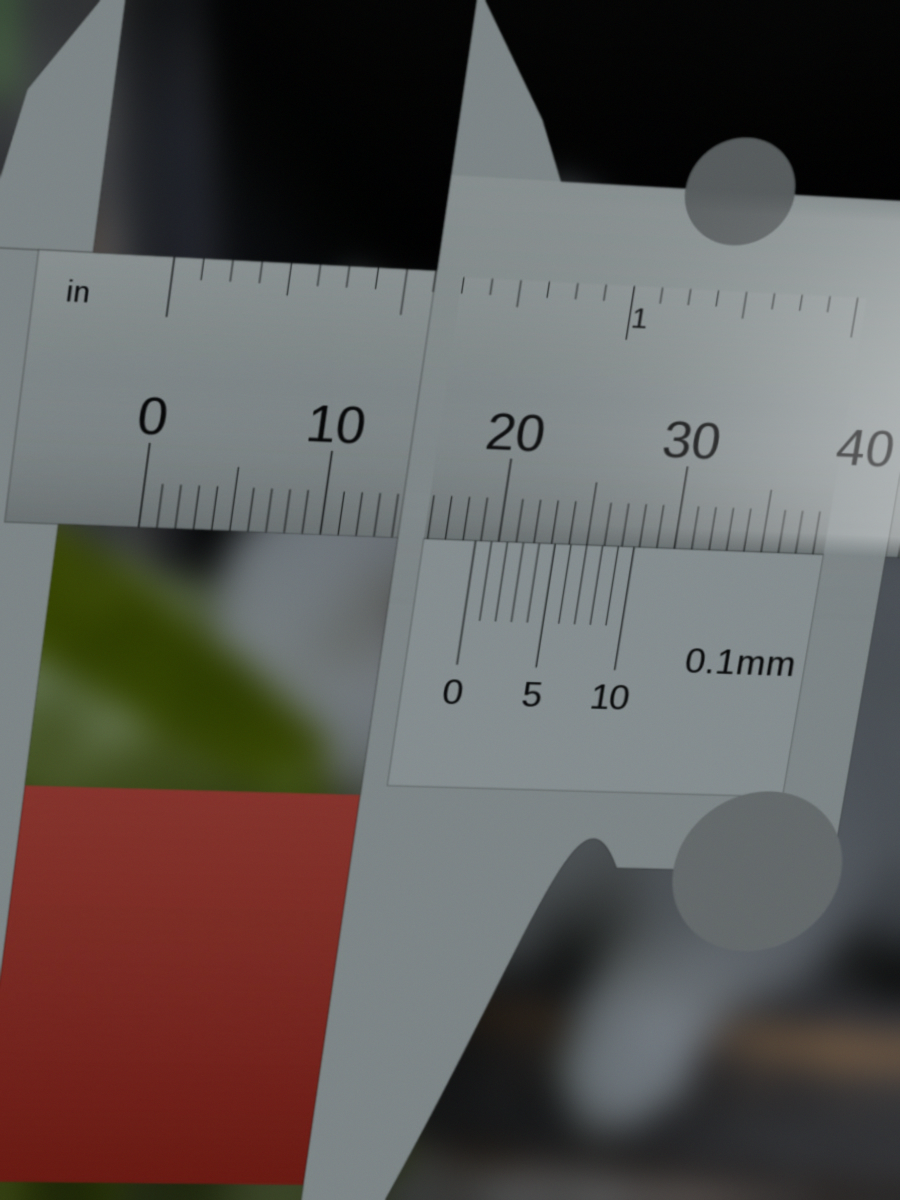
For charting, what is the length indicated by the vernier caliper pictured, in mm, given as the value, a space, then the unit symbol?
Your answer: 18.7 mm
